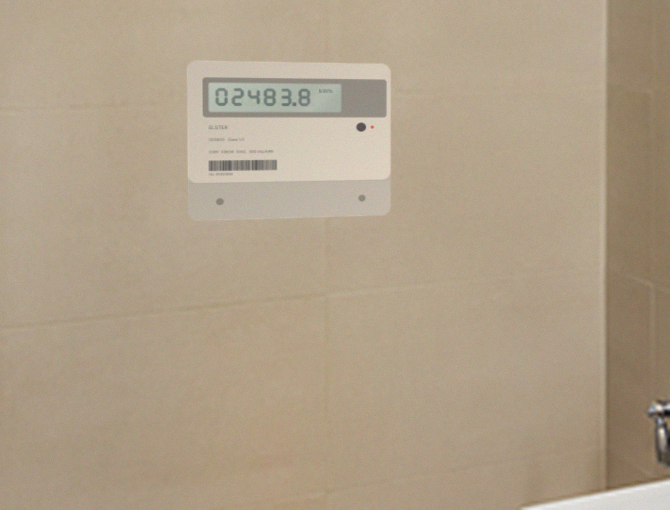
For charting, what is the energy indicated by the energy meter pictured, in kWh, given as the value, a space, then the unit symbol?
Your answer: 2483.8 kWh
